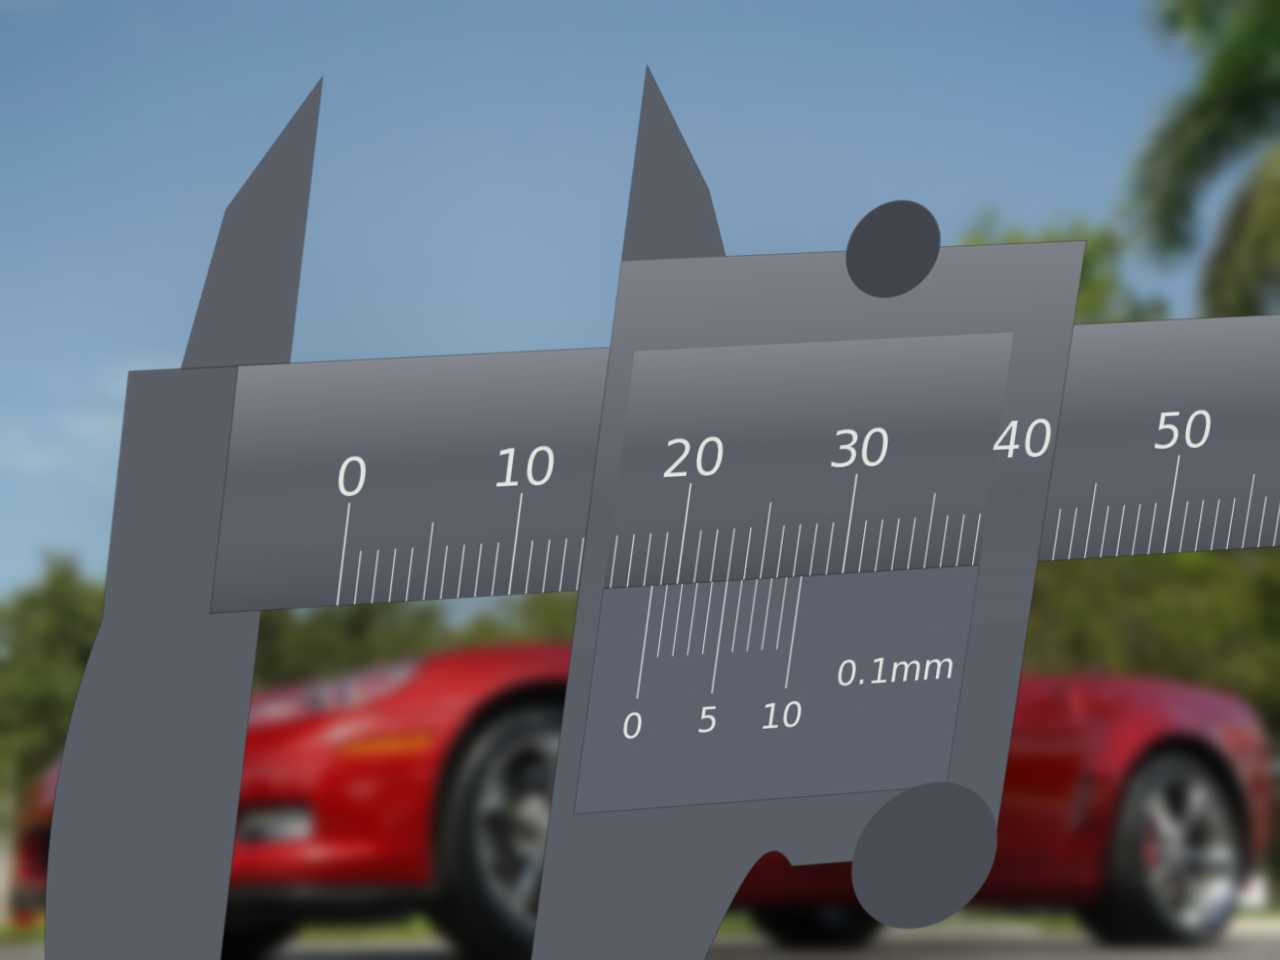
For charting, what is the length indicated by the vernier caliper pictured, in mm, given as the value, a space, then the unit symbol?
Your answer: 18.5 mm
